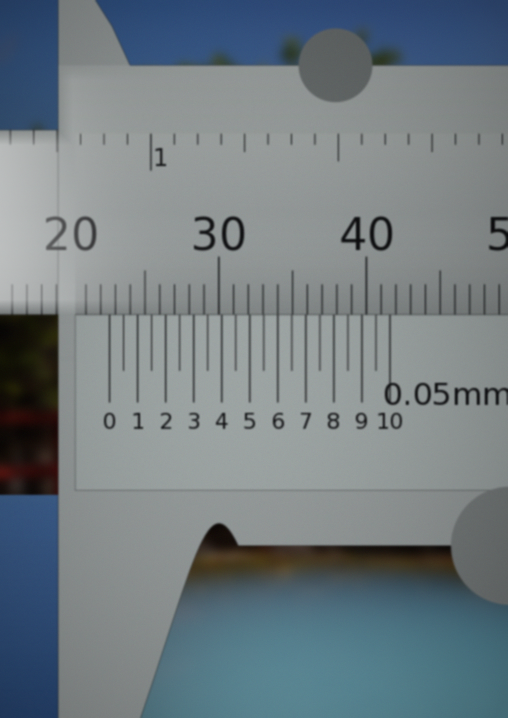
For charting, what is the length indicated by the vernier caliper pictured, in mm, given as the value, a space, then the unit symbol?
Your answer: 22.6 mm
